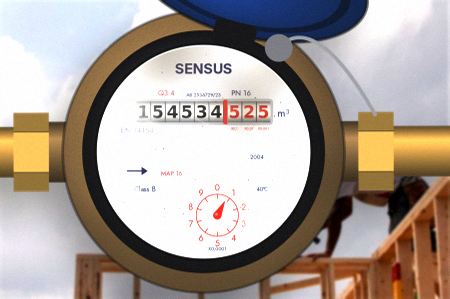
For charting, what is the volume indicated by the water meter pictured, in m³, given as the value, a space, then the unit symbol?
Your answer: 154534.5250 m³
